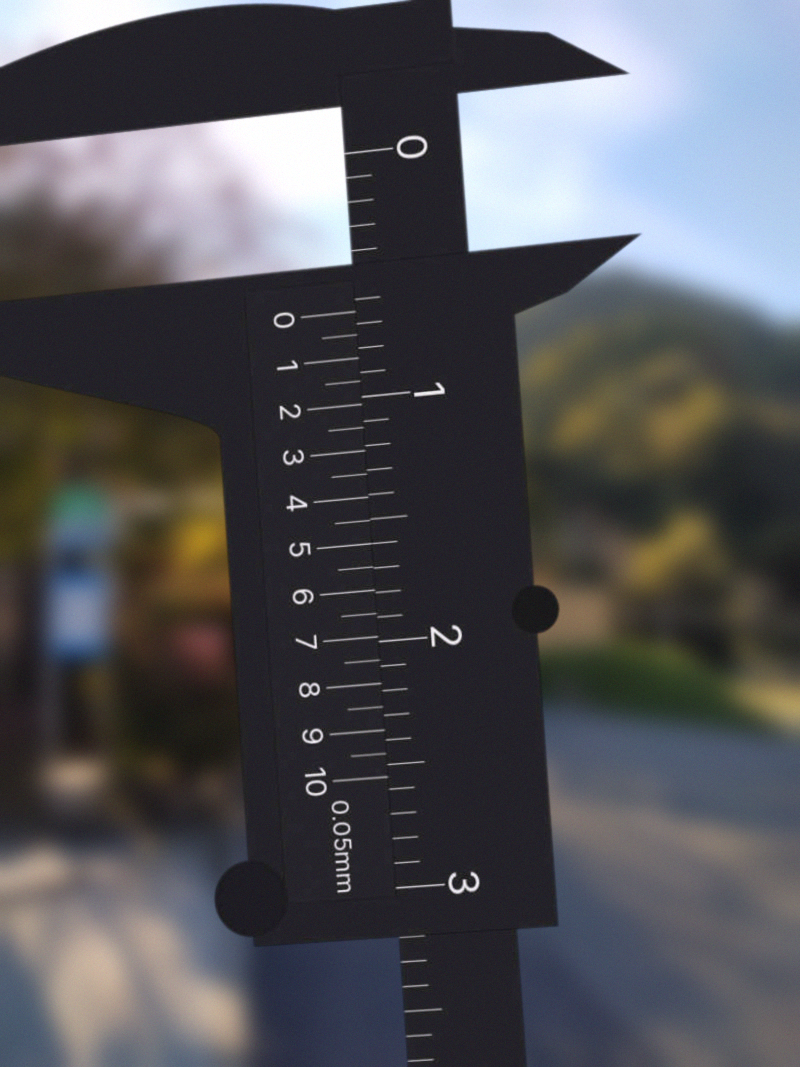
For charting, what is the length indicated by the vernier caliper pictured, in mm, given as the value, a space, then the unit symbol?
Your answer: 6.5 mm
